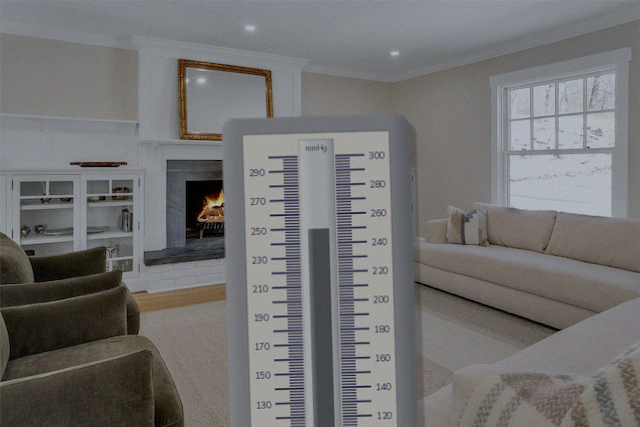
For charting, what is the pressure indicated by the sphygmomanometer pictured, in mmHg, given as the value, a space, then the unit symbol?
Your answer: 250 mmHg
